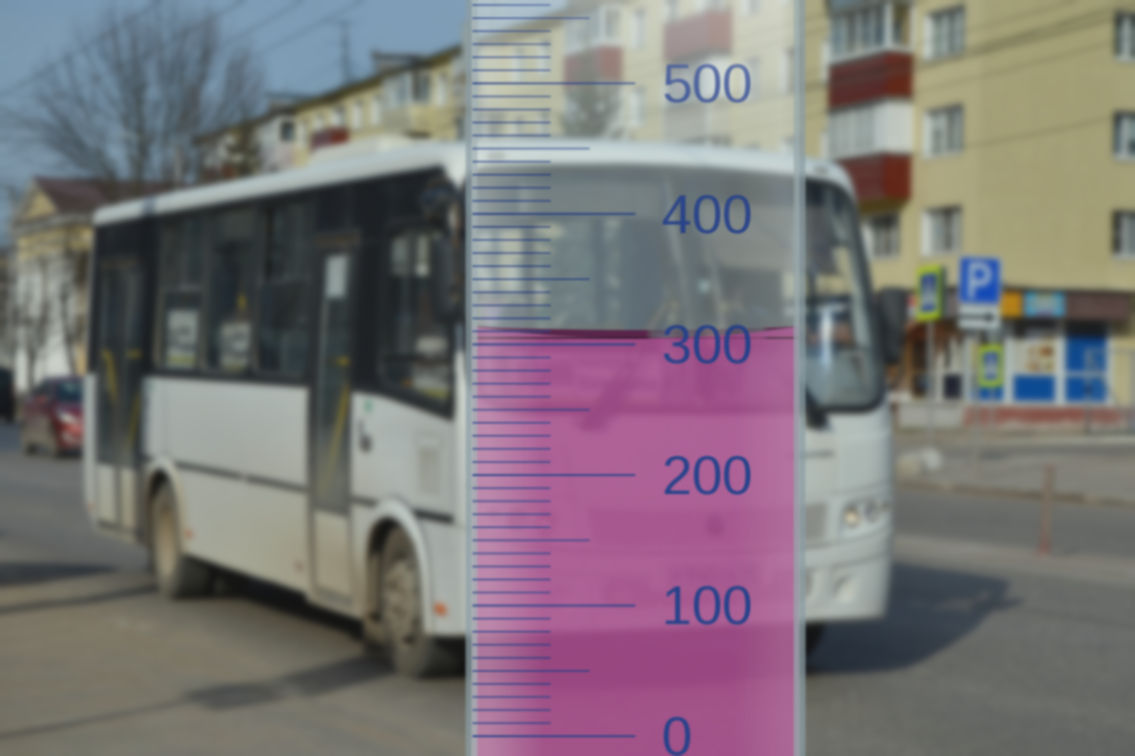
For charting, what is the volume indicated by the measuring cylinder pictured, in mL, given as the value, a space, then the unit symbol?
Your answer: 305 mL
